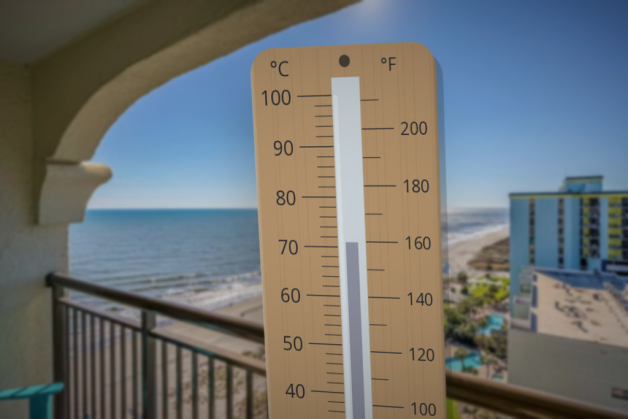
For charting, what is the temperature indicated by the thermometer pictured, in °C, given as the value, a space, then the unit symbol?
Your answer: 71 °C
